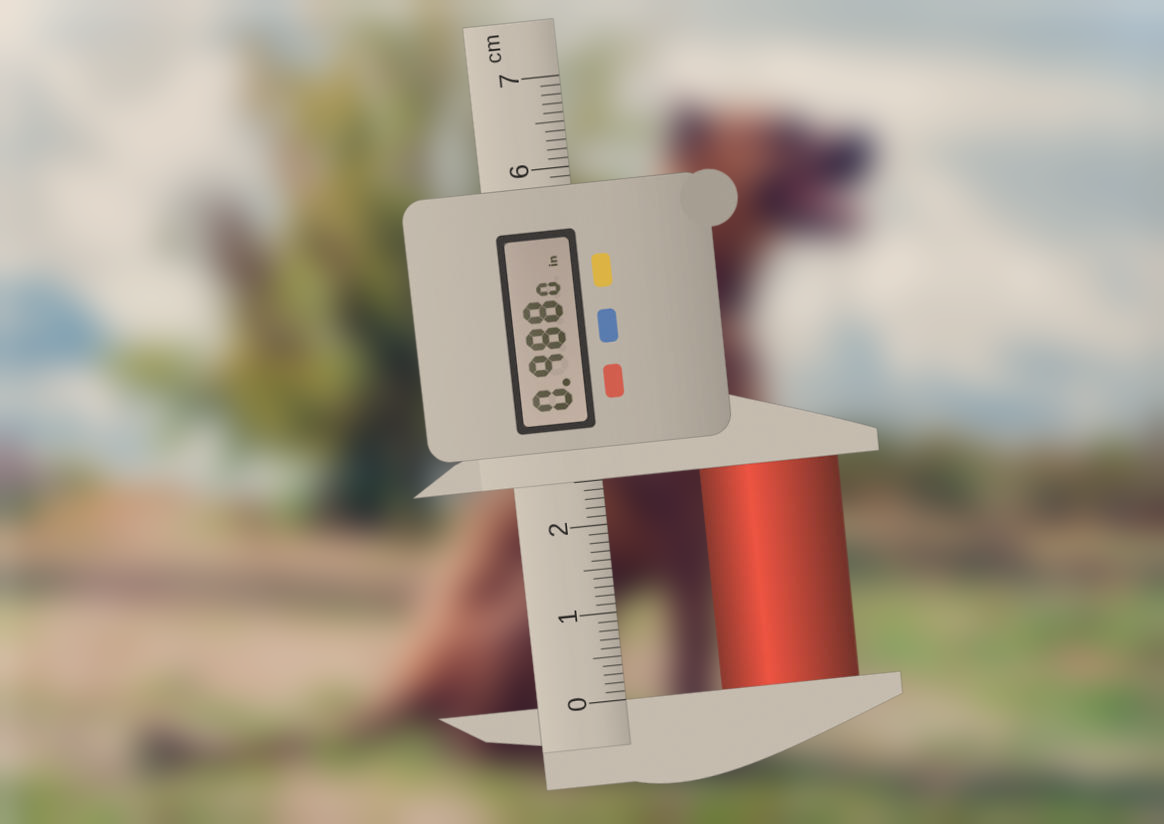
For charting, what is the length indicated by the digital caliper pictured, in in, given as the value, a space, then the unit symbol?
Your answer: 0.9880 in
